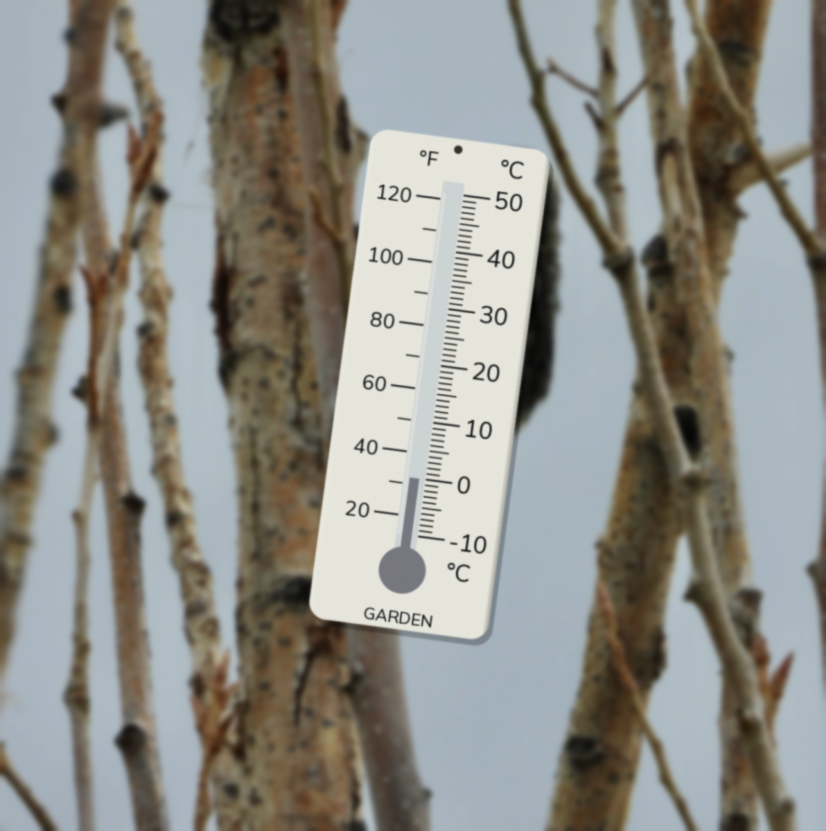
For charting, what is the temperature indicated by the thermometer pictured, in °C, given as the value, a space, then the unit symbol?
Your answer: 0 °C
